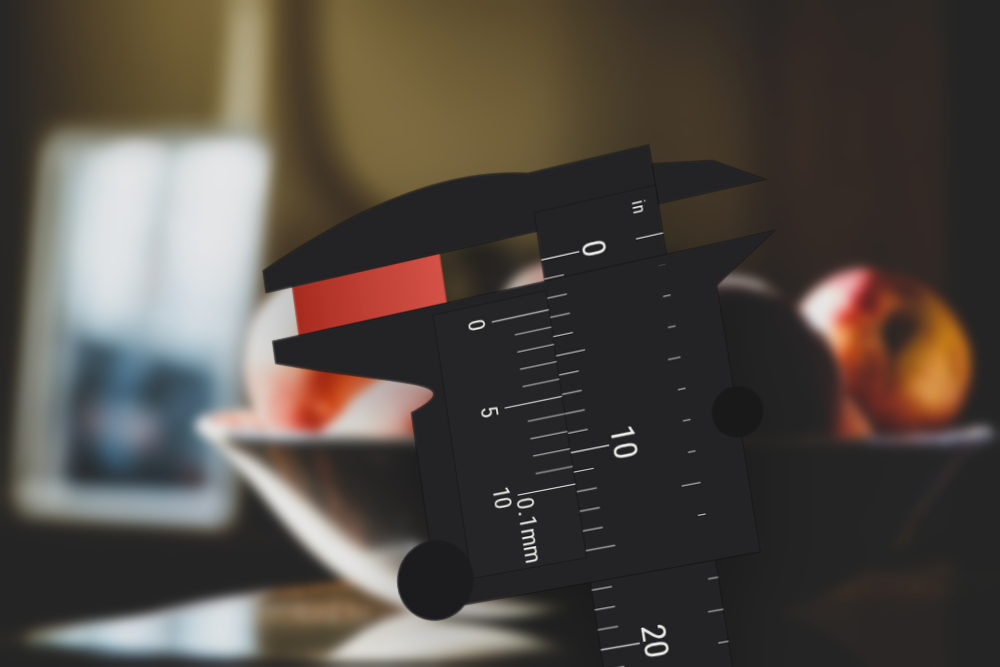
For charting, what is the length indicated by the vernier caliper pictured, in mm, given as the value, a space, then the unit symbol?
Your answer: 2.6 mm
